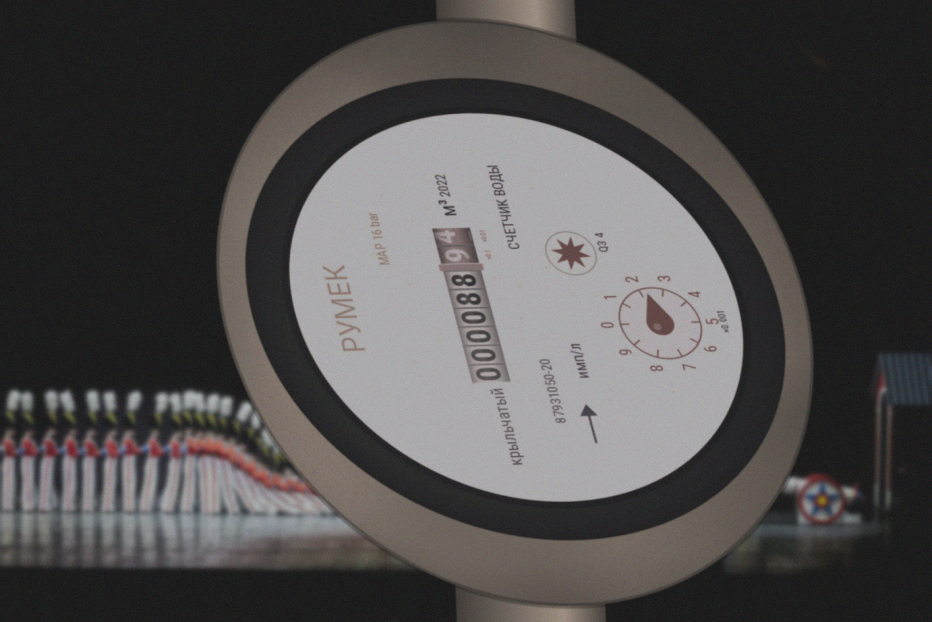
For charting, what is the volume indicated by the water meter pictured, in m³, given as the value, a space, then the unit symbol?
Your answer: 88.942 m³
